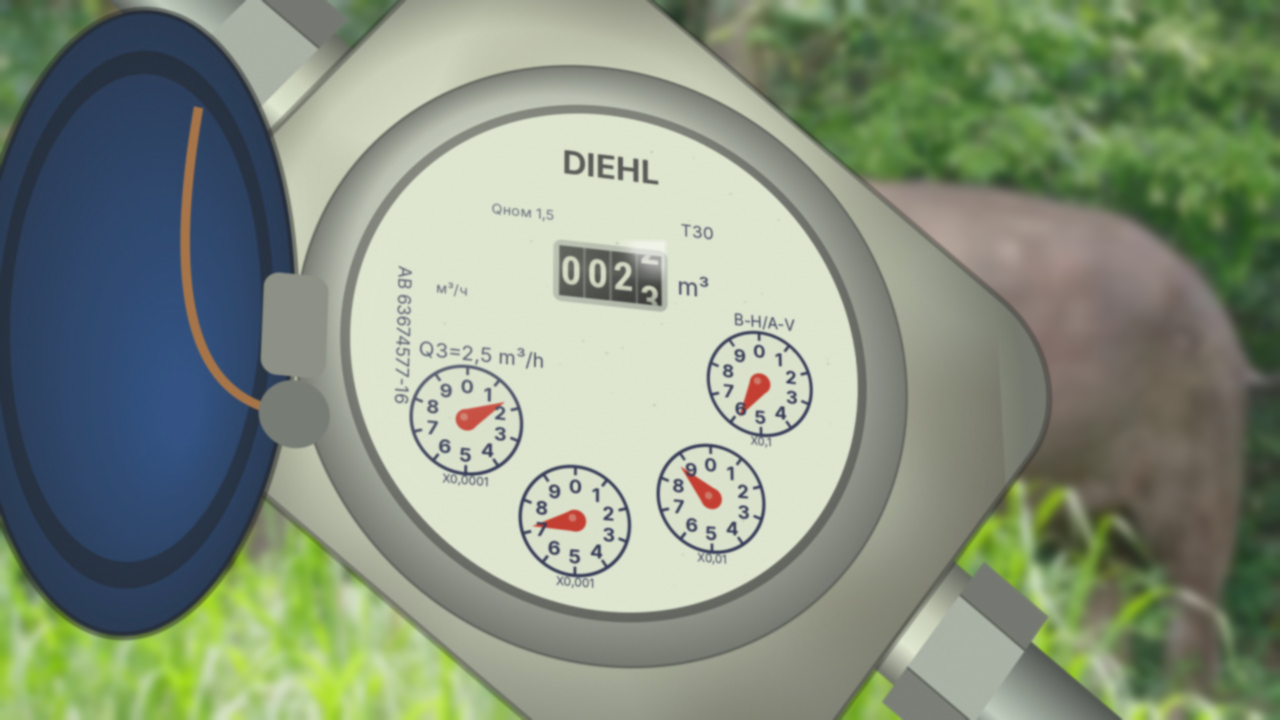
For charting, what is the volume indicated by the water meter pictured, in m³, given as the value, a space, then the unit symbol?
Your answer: 22.5871 m³
